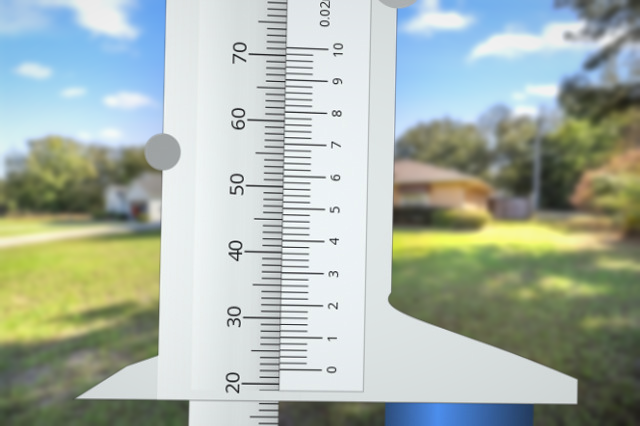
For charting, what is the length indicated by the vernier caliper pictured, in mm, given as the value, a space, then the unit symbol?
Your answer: 22.2 mm
